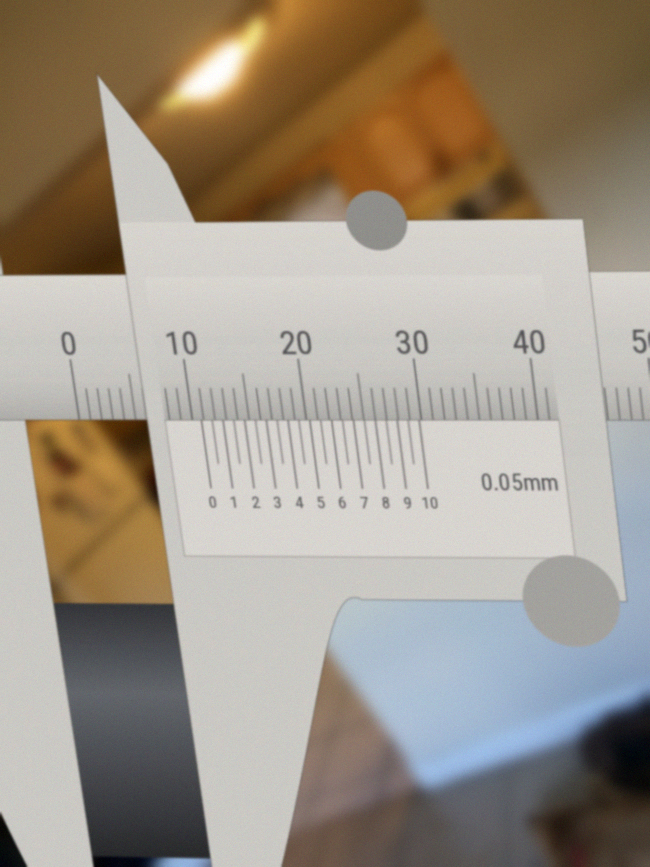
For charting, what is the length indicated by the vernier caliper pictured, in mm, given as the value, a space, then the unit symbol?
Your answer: 10.8 mm
